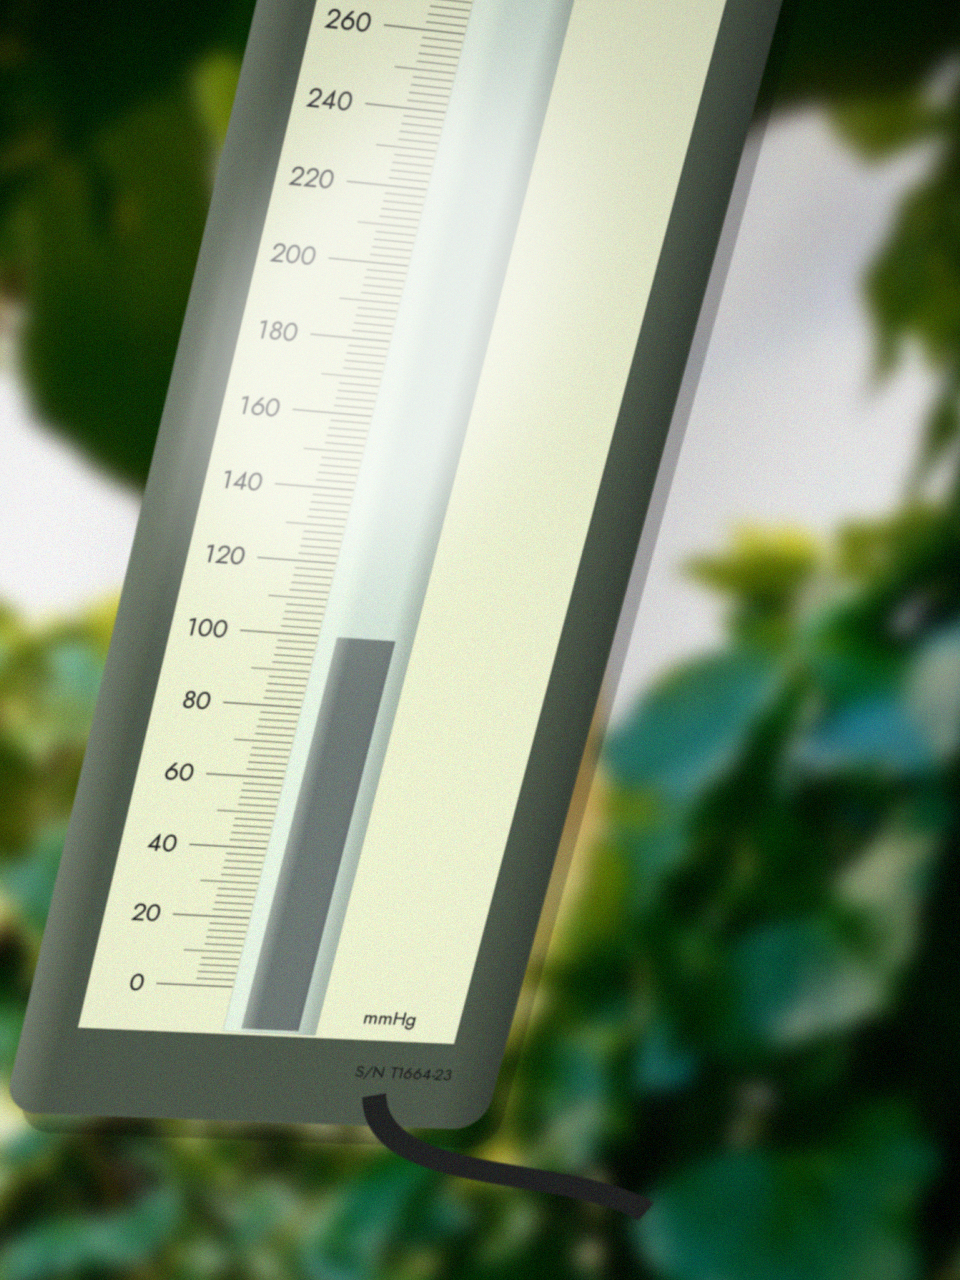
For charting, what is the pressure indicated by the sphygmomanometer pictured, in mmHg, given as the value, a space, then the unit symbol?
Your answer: 100 mmHg
